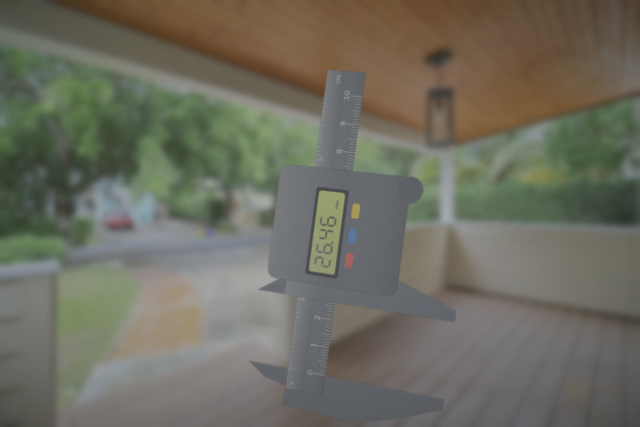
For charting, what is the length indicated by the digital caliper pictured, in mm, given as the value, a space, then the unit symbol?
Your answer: 26.46 mm
